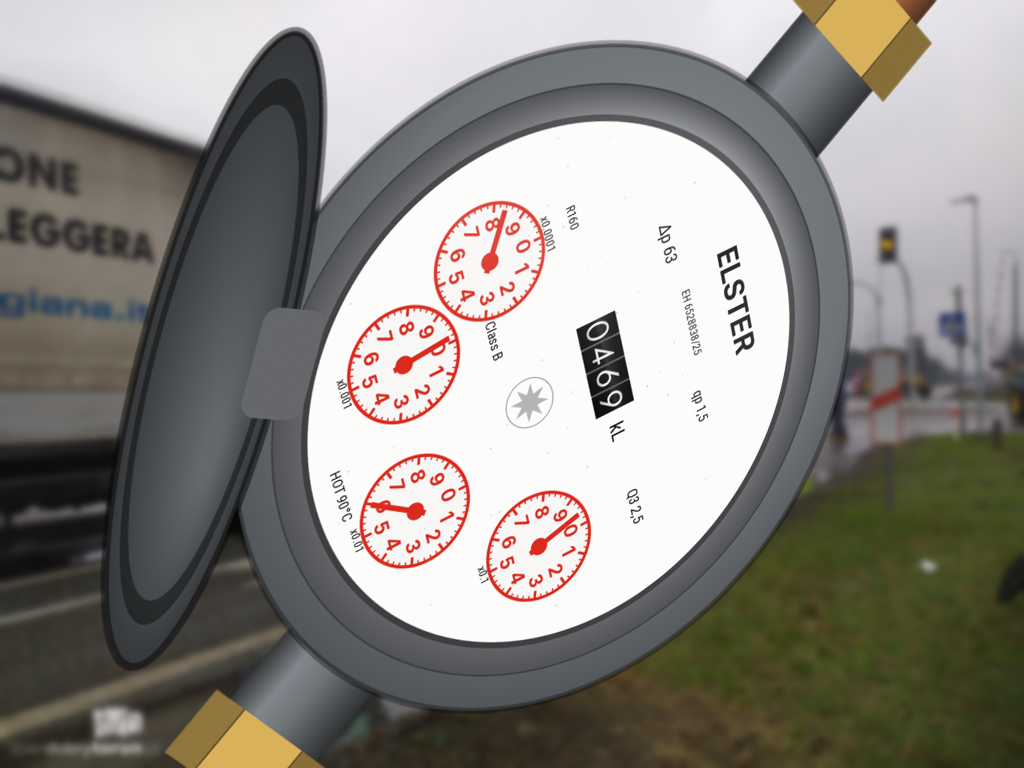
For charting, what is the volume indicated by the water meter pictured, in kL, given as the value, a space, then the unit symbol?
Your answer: 468.9598 kL
